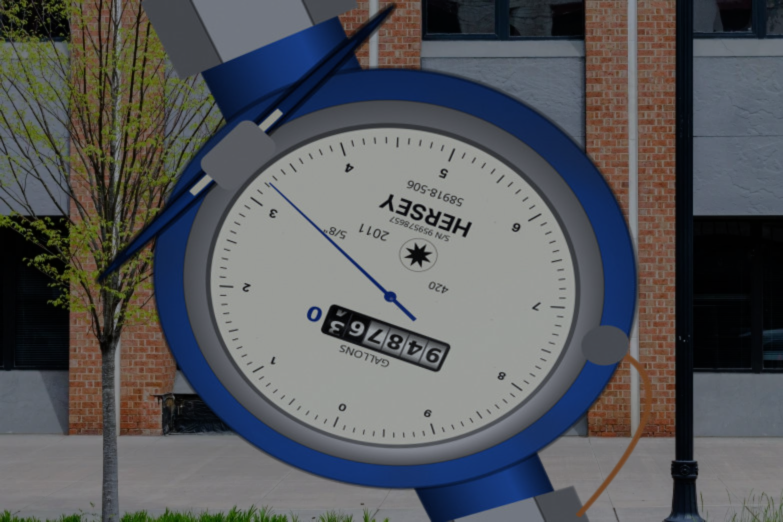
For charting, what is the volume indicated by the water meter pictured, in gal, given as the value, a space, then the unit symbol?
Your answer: 9487633.2 gal
